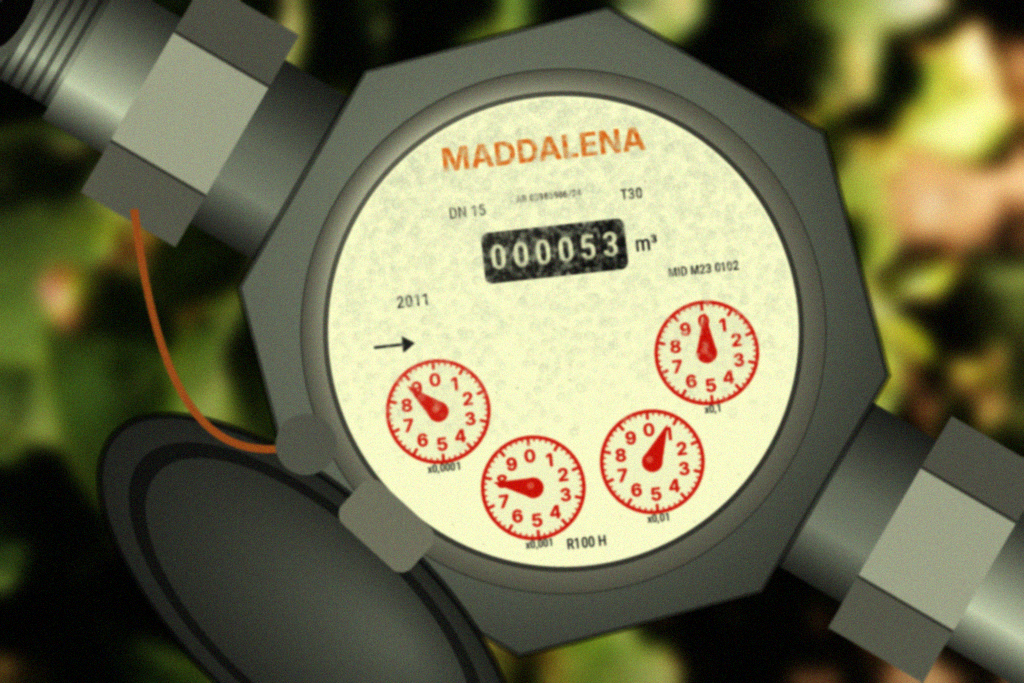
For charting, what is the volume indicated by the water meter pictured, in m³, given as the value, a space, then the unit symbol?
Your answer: 53.0078 m³
